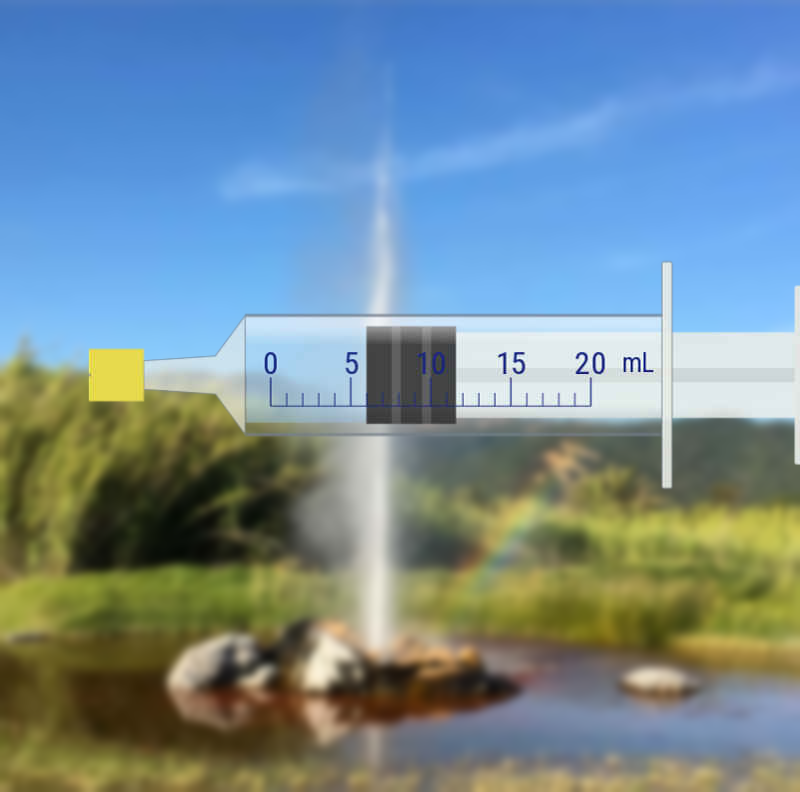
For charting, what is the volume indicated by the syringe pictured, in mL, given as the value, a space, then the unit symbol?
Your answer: 6 mL
